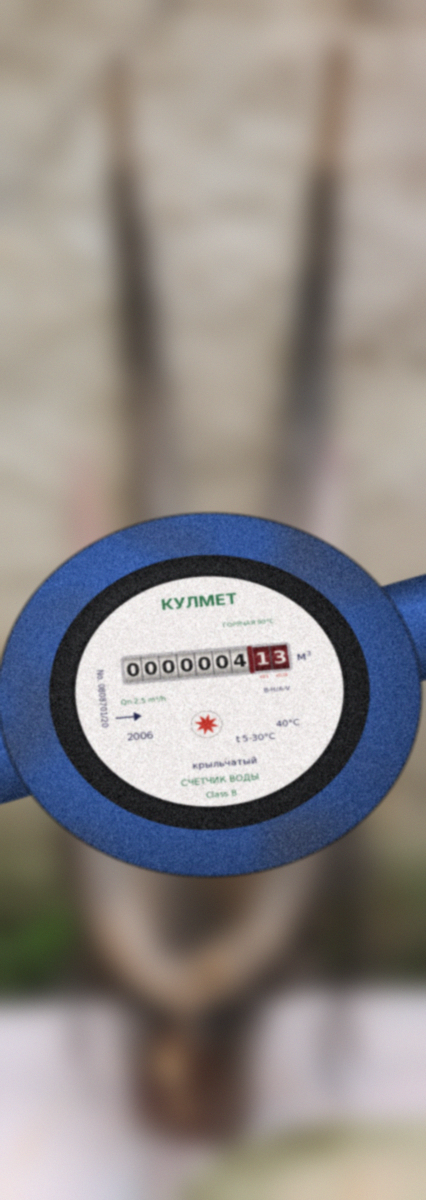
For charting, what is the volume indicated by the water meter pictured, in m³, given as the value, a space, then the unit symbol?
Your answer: 4.13 m³
